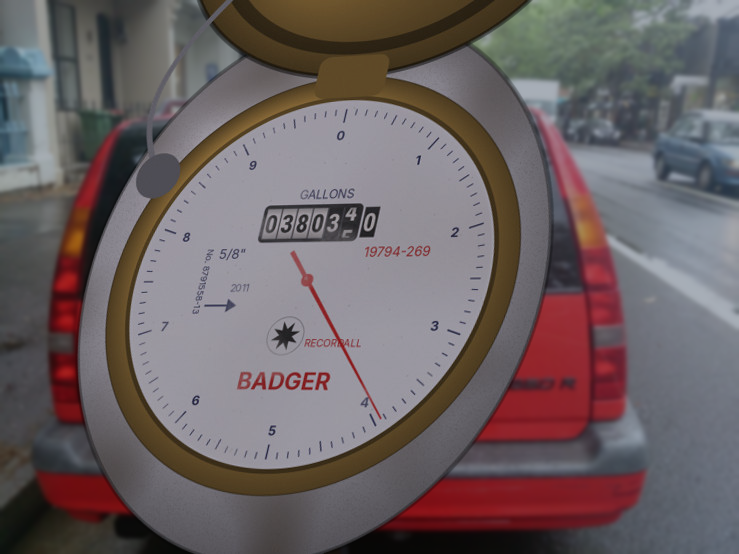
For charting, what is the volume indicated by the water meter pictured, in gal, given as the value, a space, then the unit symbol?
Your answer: 380343.9 gal
